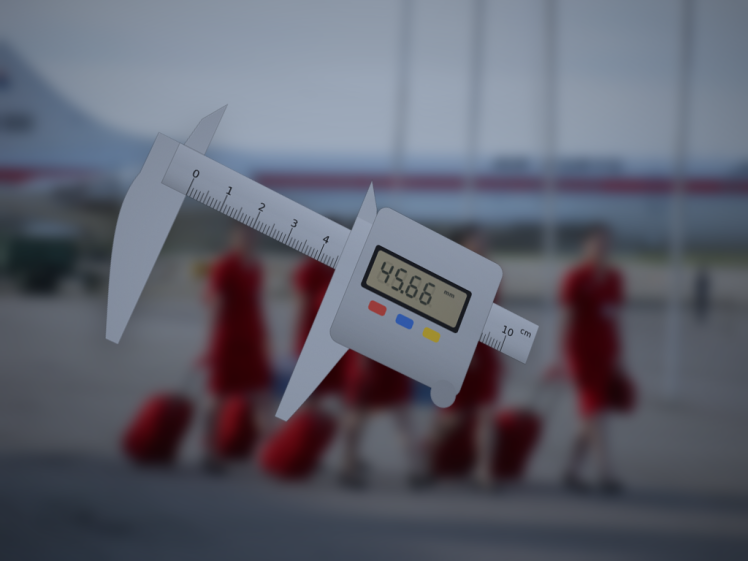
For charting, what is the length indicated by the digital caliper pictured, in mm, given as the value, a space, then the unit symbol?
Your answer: 45.66 mm
